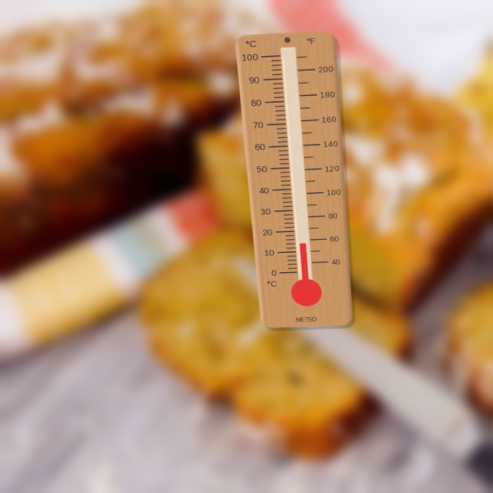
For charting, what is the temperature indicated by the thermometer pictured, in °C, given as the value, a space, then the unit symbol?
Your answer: 14 °C
